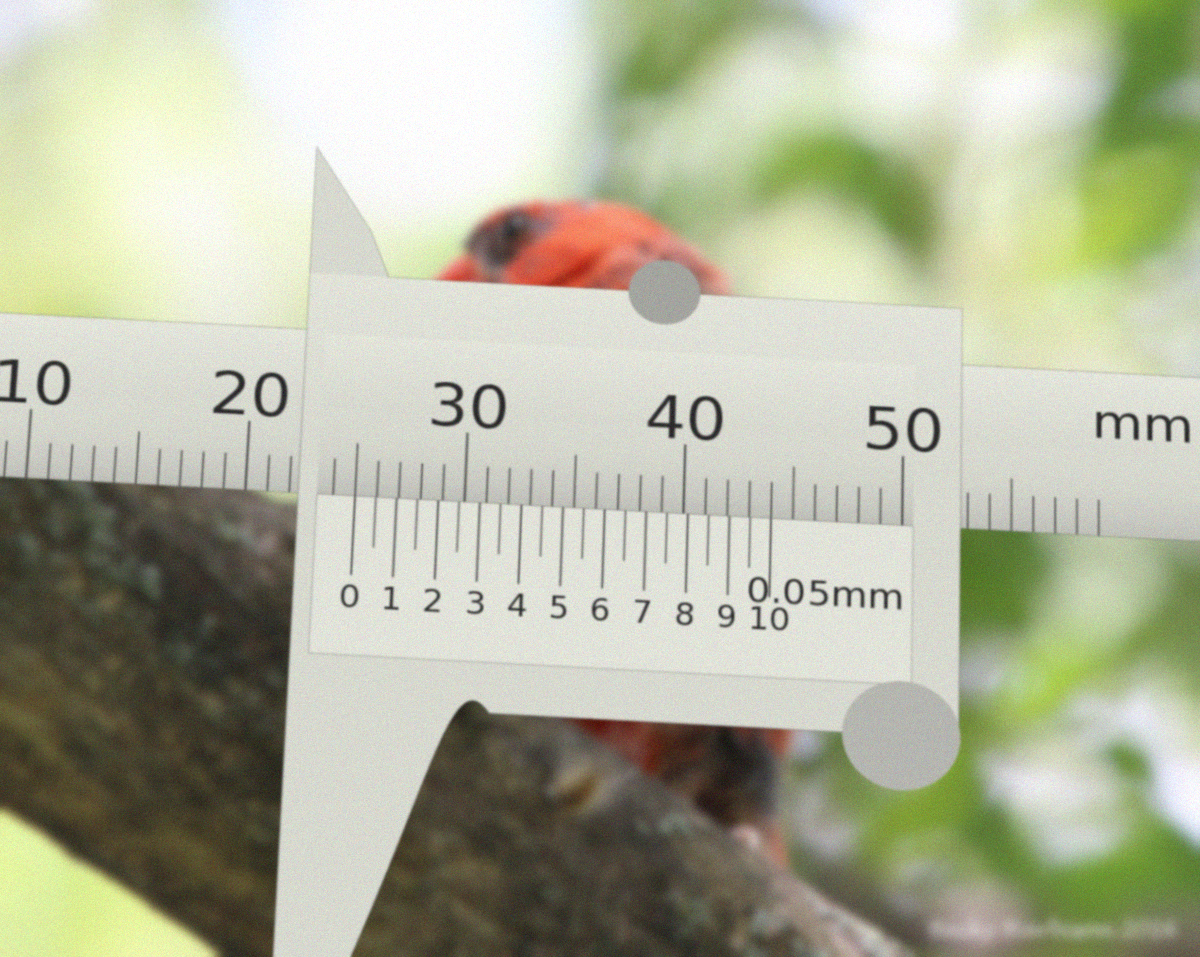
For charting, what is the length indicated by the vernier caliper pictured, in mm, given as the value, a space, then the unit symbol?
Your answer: 25.0 mm
